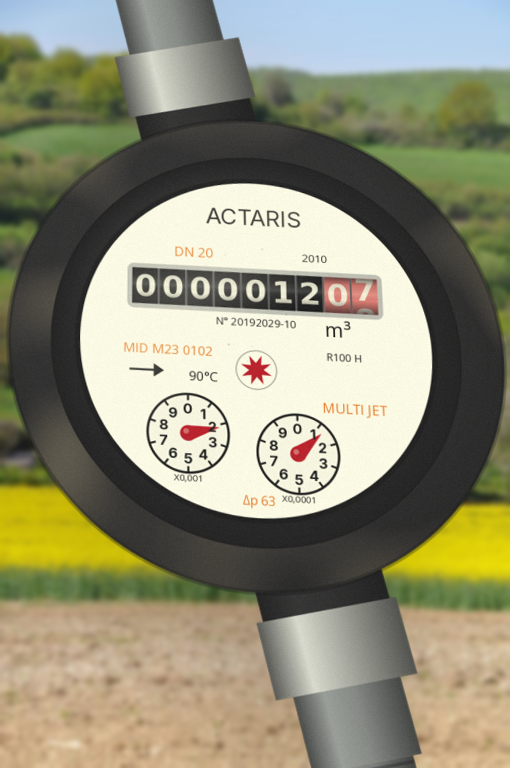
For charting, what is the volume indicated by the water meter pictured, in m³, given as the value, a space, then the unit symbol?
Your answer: 12.0721 m³
